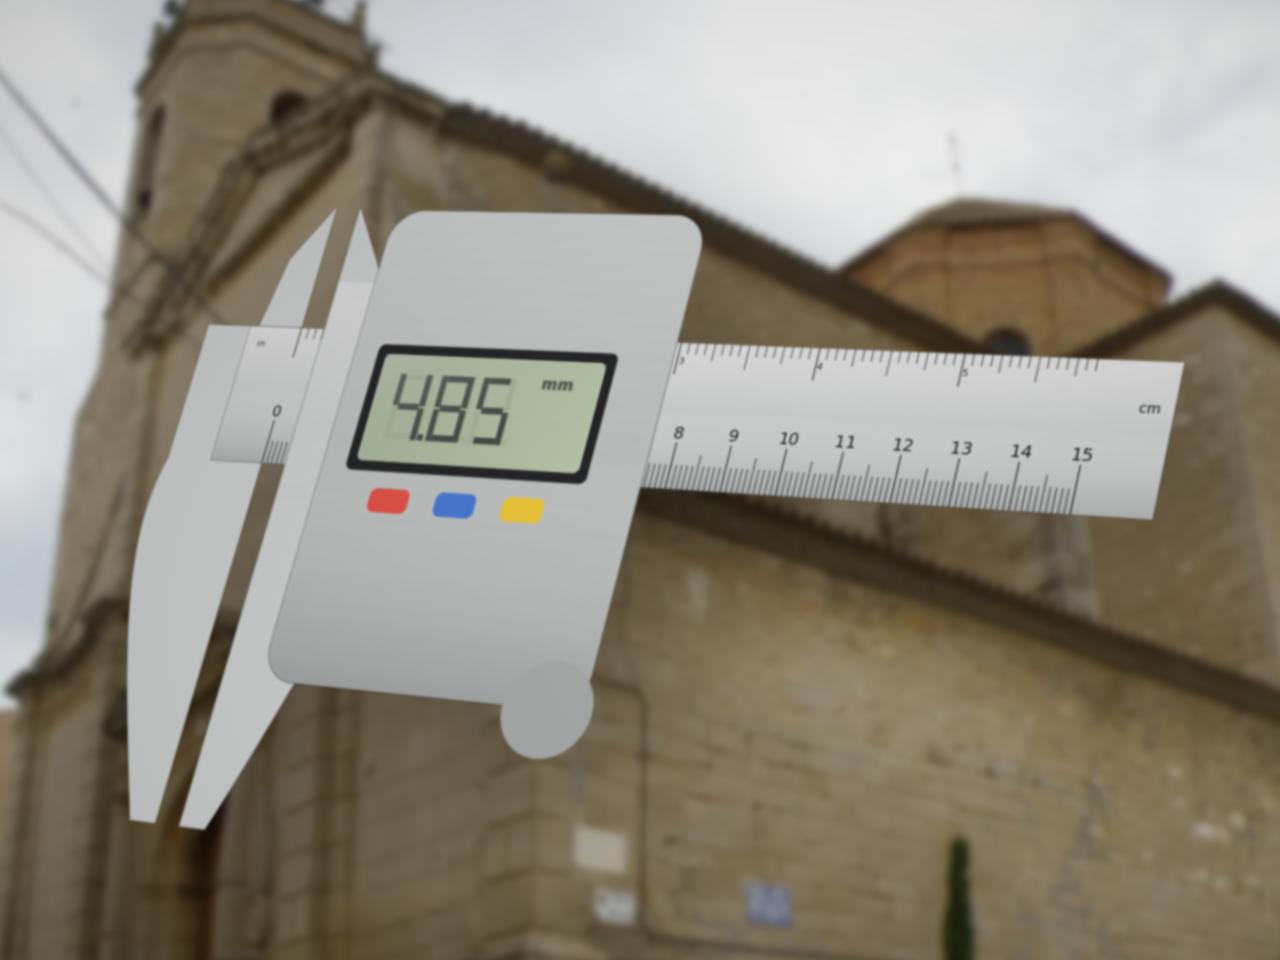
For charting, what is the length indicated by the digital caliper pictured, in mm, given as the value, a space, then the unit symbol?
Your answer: 4.85 mm
